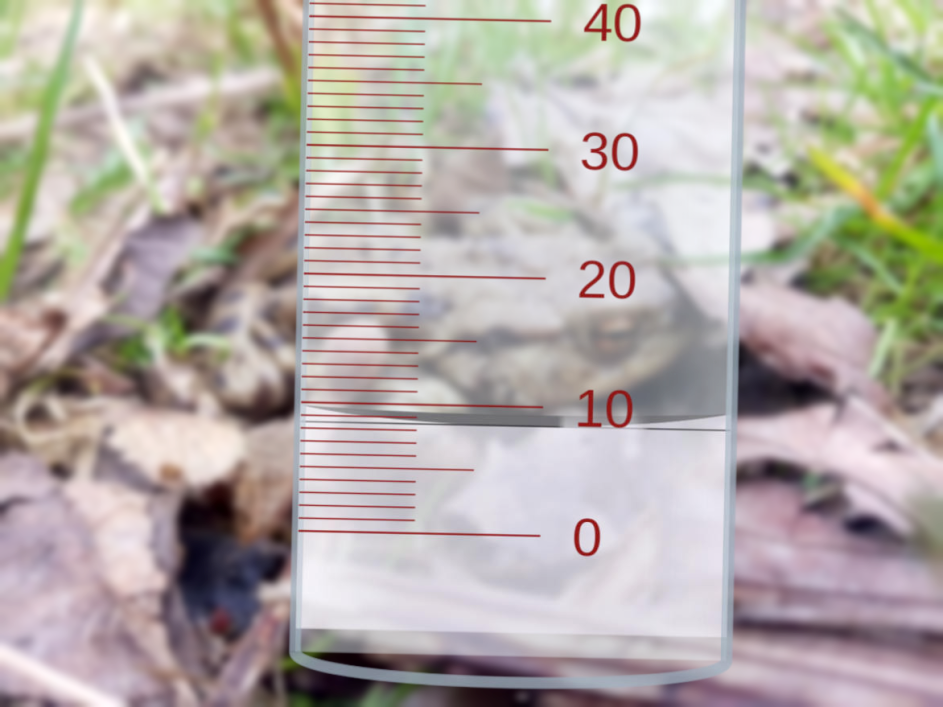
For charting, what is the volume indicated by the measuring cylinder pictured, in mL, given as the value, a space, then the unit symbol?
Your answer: 8.5 mL
